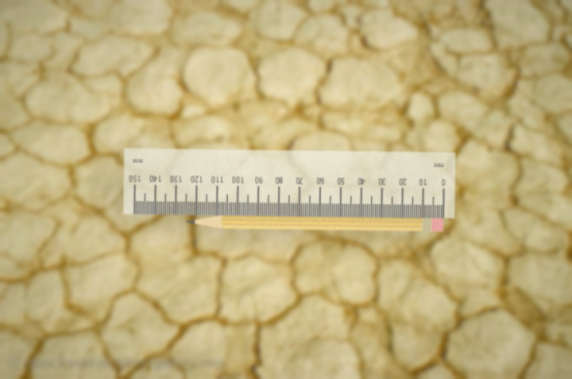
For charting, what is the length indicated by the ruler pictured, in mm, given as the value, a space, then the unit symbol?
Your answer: 125 mm
